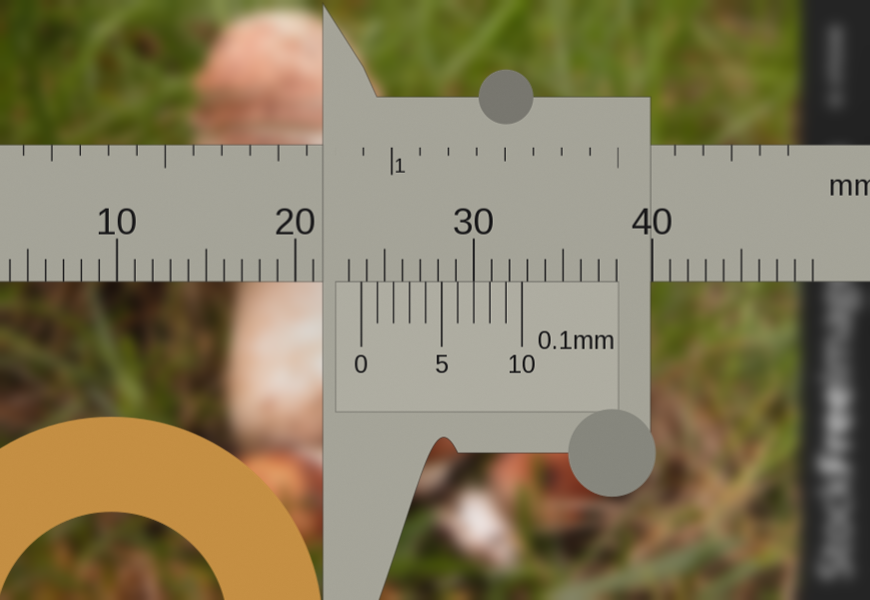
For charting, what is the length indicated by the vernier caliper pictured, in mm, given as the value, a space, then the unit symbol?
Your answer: 23.7 mm
